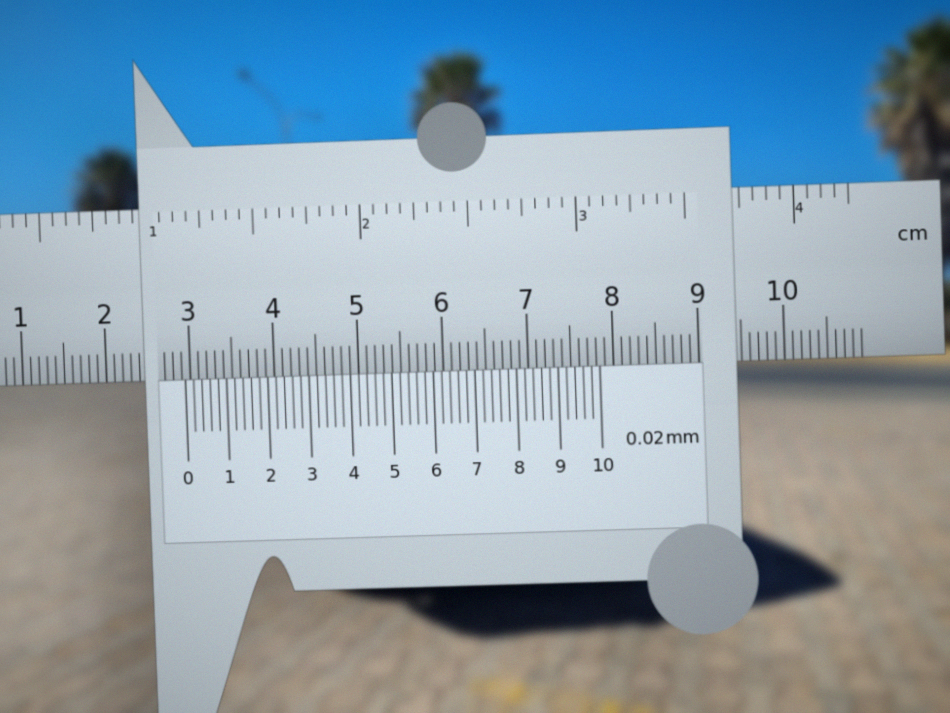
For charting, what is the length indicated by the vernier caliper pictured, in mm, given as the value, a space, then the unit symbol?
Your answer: 29.4 mm
